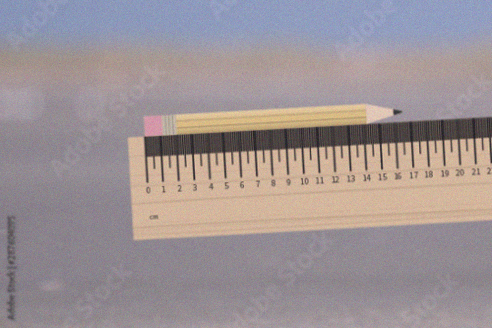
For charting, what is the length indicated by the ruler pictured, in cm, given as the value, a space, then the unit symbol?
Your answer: 16.5 cm
